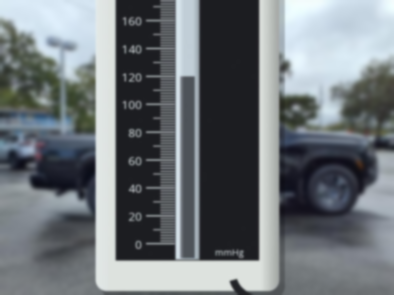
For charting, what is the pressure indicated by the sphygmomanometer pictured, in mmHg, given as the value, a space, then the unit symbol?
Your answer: 120 mmHg
